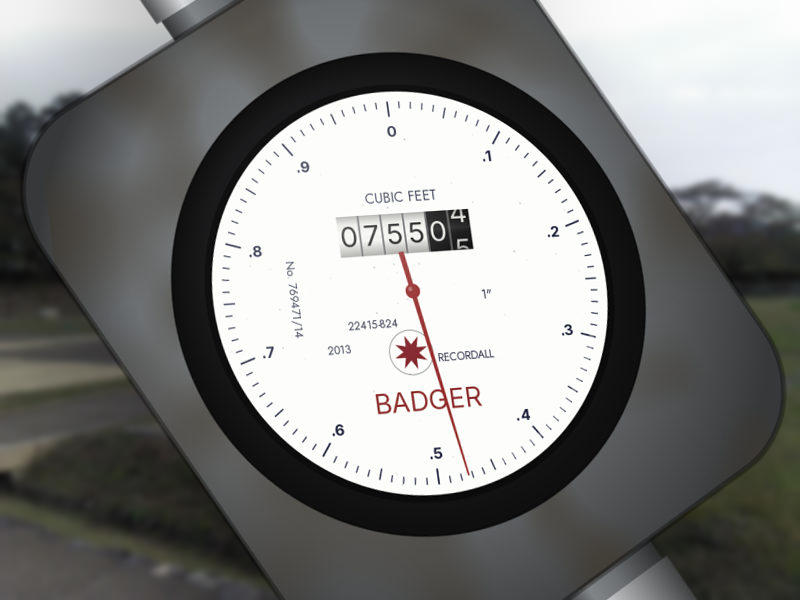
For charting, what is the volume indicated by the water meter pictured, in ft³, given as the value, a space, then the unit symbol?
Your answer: 75504.47 ft³
